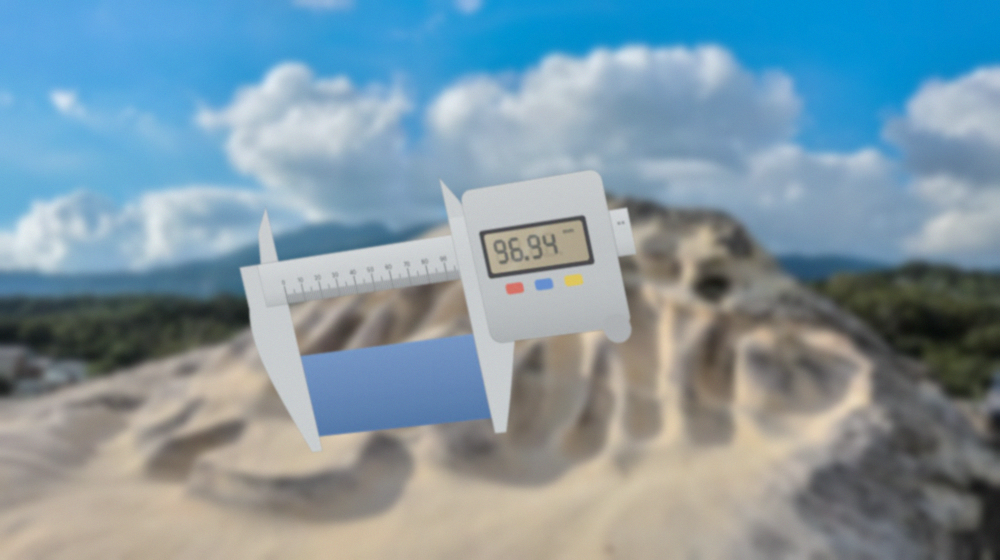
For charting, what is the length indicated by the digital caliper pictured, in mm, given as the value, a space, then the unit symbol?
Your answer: 96.94 mm
